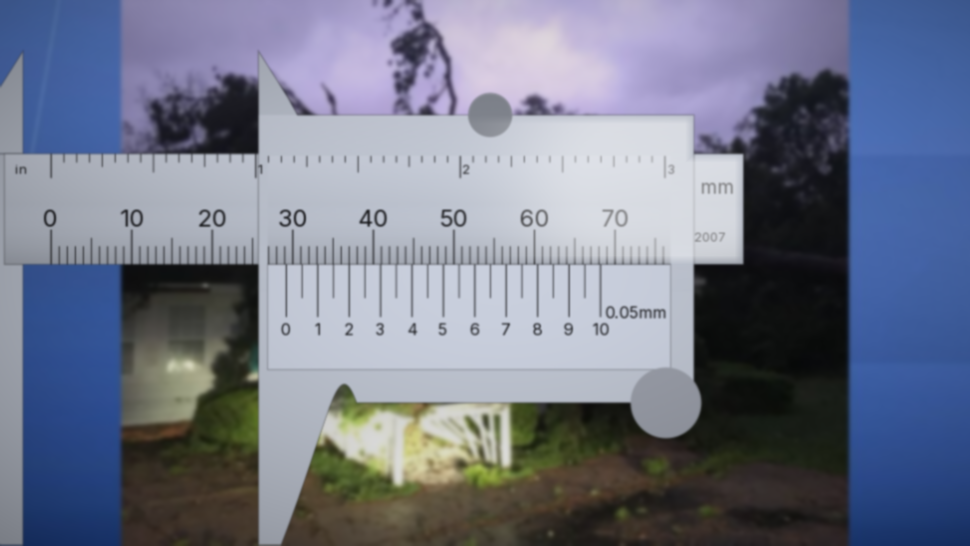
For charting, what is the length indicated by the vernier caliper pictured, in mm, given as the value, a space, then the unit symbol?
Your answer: 29.2 mm
